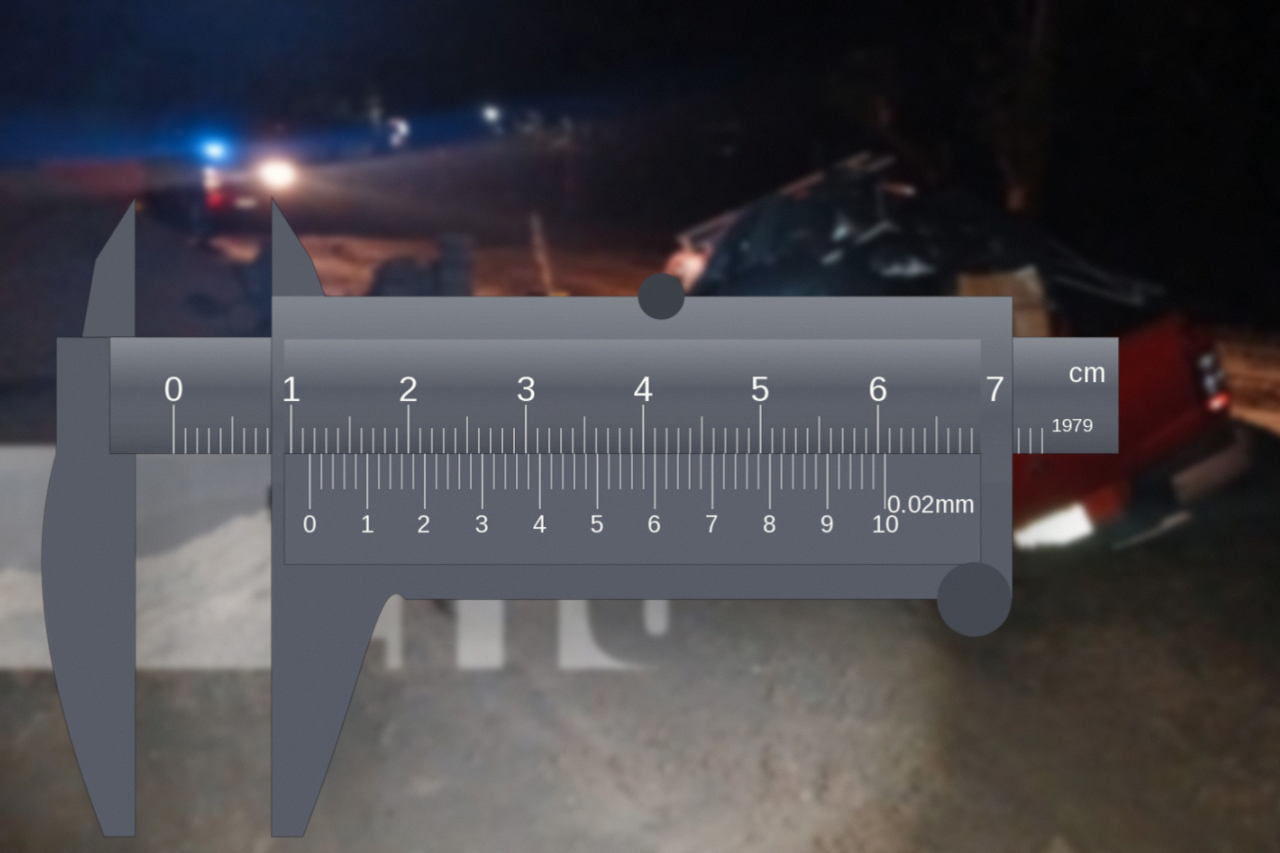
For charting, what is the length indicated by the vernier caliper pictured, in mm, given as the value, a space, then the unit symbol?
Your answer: 11.6 mm
